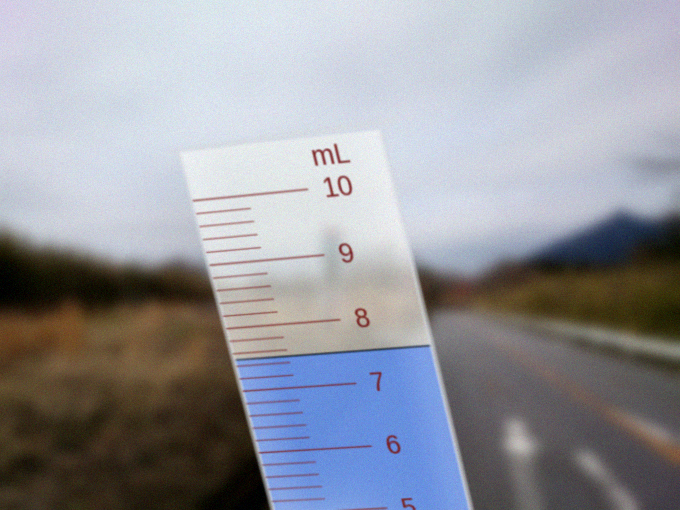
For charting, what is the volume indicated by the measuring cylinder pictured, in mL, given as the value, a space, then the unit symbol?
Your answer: 7.5 mL
